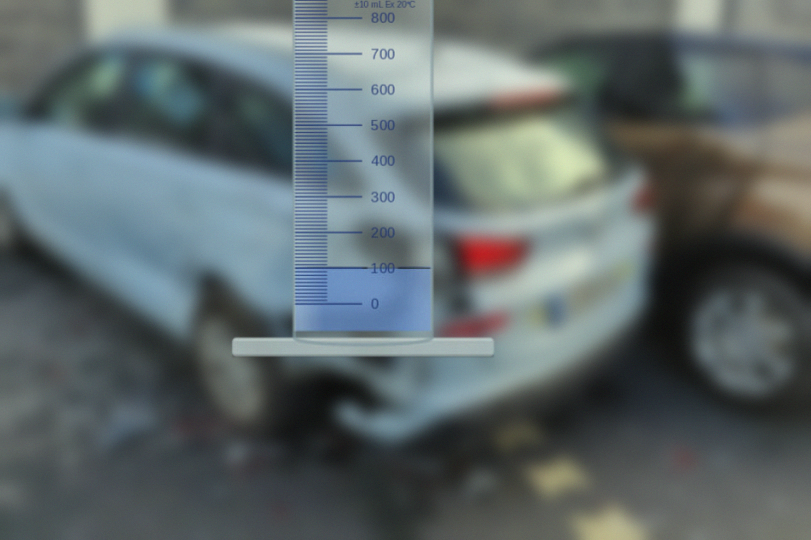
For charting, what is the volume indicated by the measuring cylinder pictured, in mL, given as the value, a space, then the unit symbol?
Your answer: 100 mL
